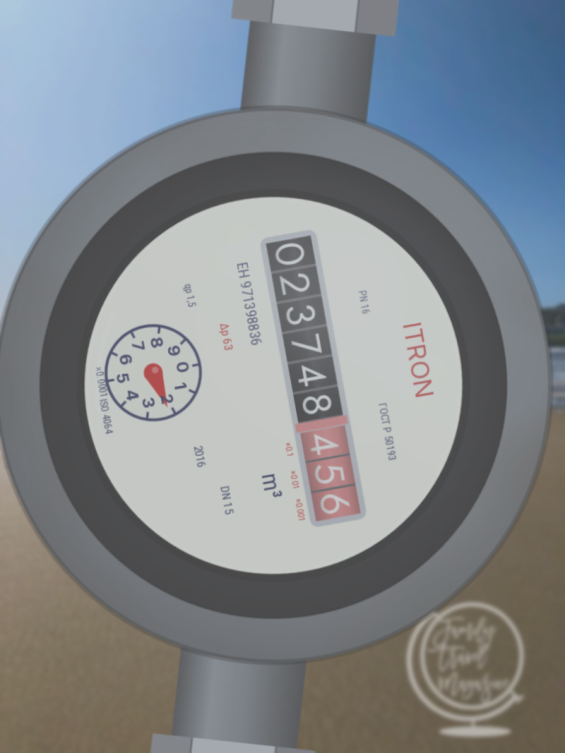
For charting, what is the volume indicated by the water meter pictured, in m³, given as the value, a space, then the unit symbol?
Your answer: 23748.4562 m³
